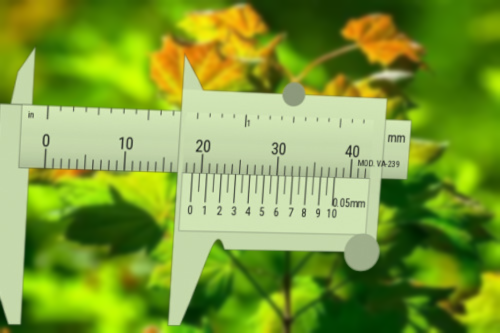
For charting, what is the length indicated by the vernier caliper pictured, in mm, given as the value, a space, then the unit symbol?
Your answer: 18.8 mm
